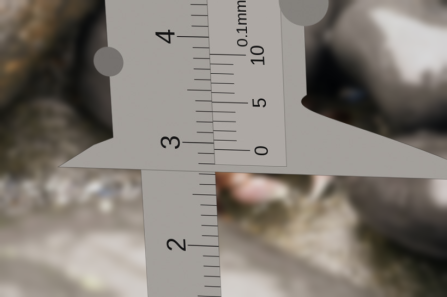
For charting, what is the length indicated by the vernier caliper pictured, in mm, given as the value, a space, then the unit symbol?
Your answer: 29.4 mm
